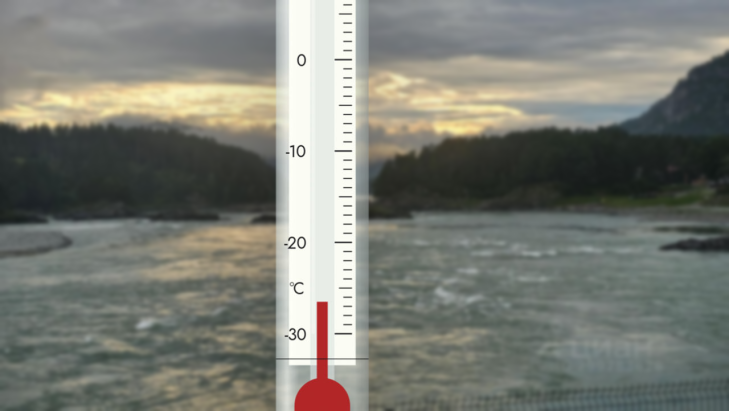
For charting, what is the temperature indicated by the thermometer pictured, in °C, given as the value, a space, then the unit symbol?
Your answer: -26.5 °C
